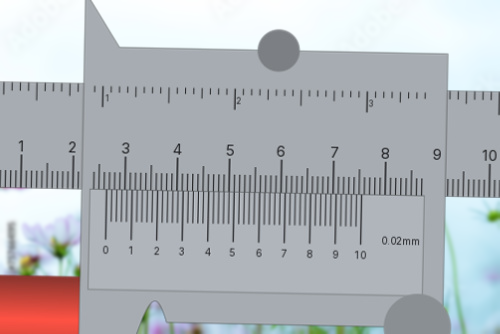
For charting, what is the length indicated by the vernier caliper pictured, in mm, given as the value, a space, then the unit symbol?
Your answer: 26.5 mm
